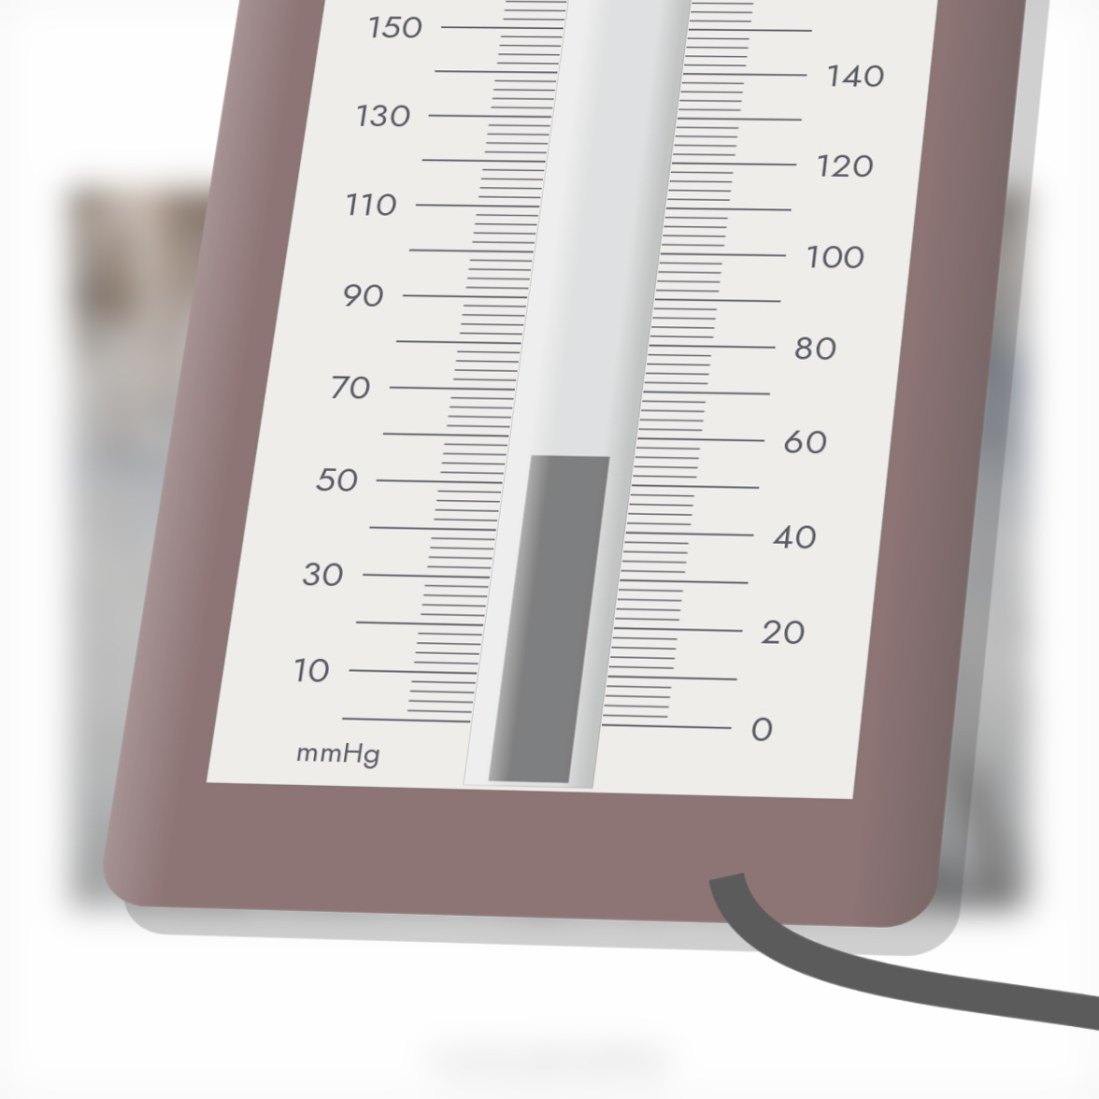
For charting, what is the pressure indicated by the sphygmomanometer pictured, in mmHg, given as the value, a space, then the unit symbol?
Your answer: 56 mmHg
